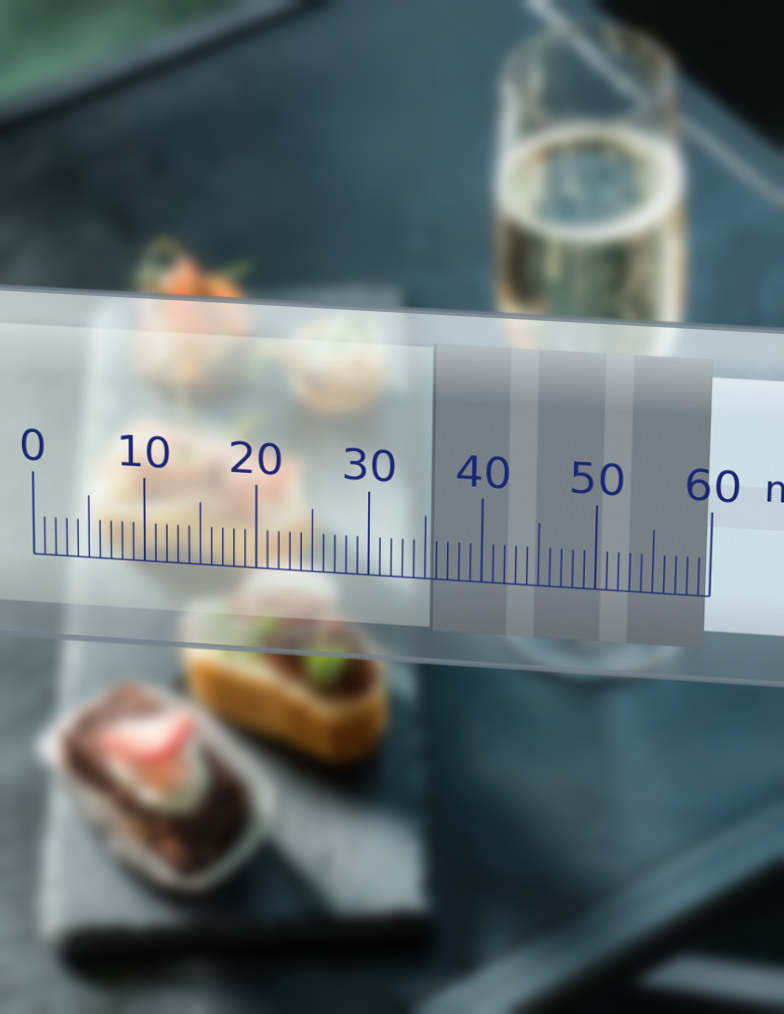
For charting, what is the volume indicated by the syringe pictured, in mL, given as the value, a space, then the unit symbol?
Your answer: 35.5 mL
